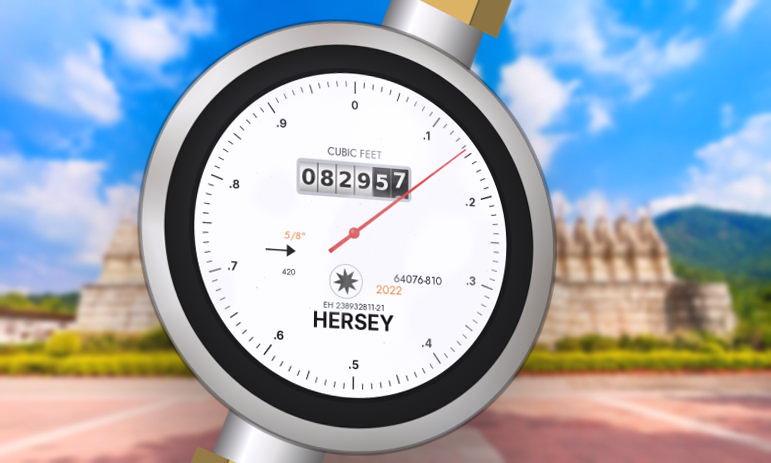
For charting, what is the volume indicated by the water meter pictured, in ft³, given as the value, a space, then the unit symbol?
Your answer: 82957.14 ft³
